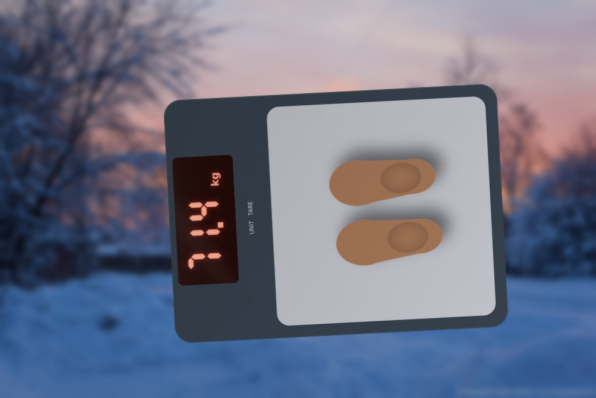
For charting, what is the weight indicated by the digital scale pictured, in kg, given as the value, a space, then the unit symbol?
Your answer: 71.4 kg
